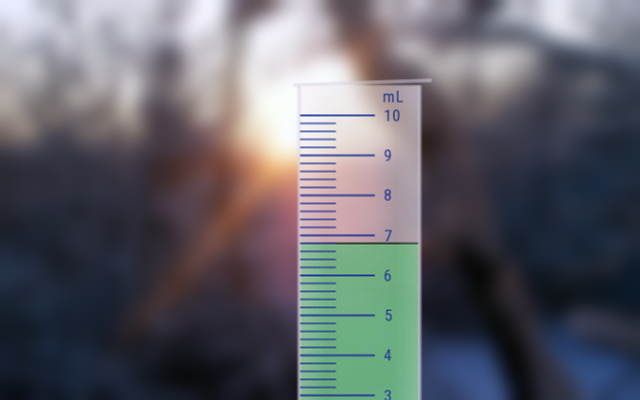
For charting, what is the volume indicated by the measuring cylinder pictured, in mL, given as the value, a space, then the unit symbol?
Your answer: 6.8 mL
